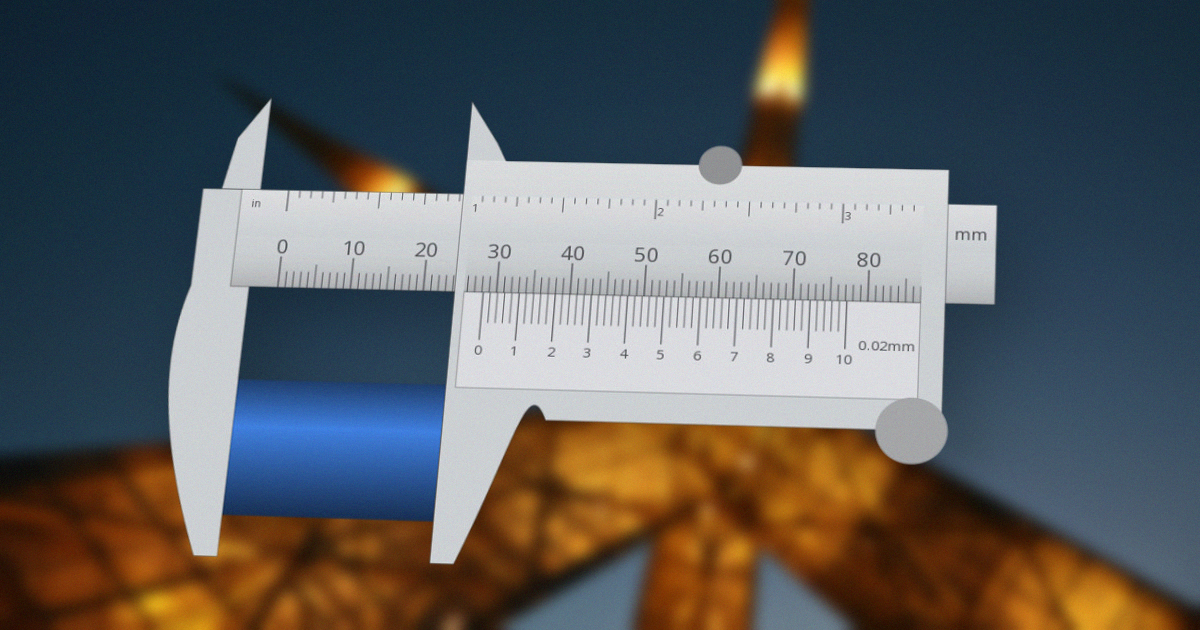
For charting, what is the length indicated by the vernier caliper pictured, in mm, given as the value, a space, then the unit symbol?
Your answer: 28.2 mm
